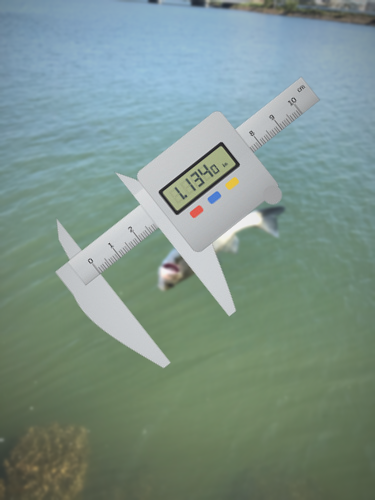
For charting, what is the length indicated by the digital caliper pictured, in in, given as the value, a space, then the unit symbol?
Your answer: 1.1340 in
